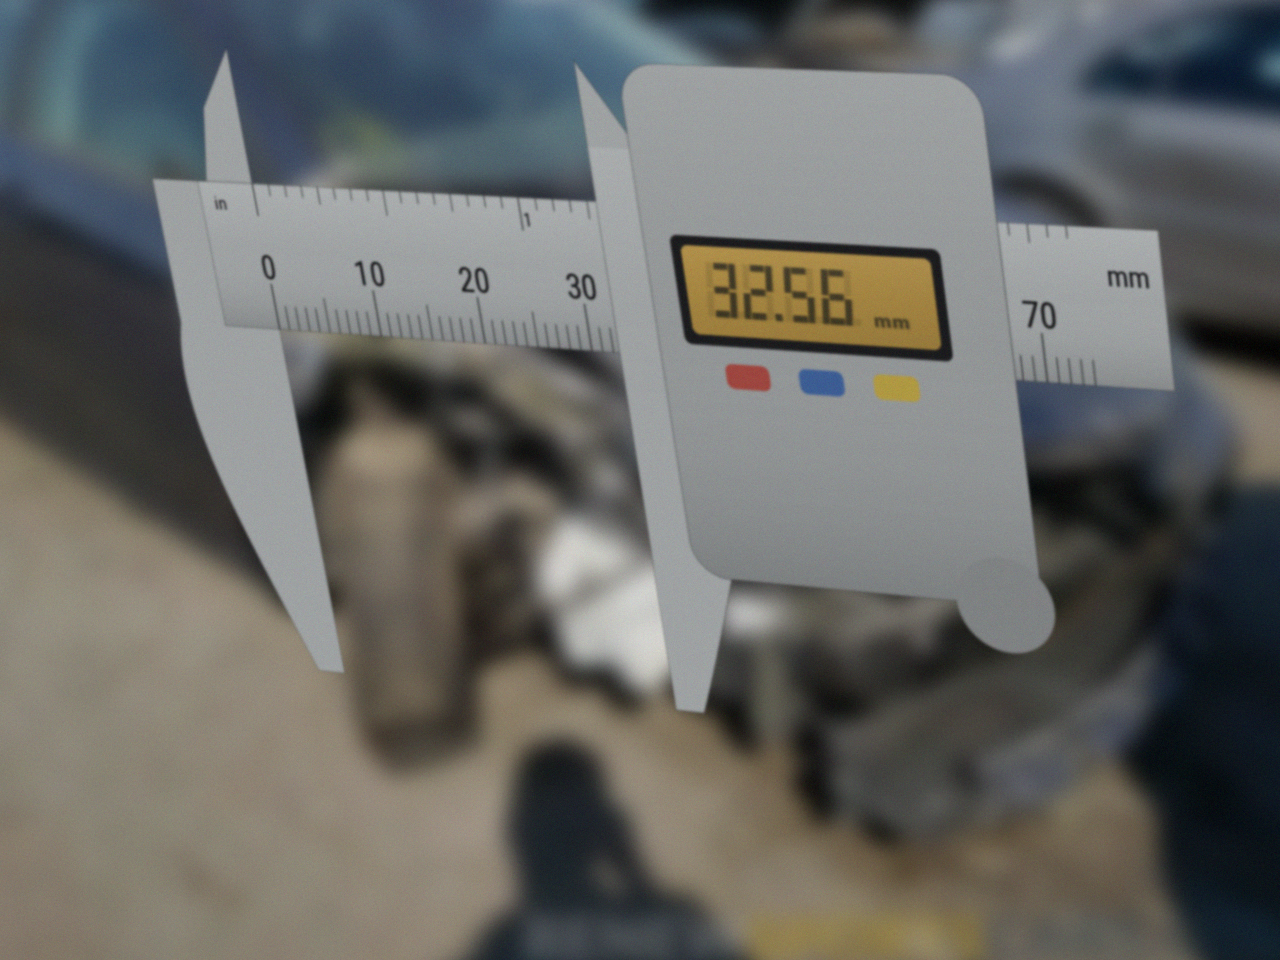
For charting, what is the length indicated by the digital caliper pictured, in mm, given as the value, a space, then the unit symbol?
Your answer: 32.56 mm
